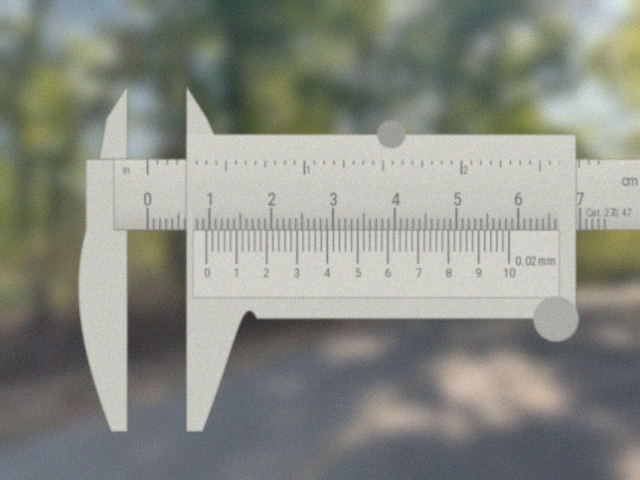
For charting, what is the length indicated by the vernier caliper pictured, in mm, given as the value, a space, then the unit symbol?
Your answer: 9.5 mm
